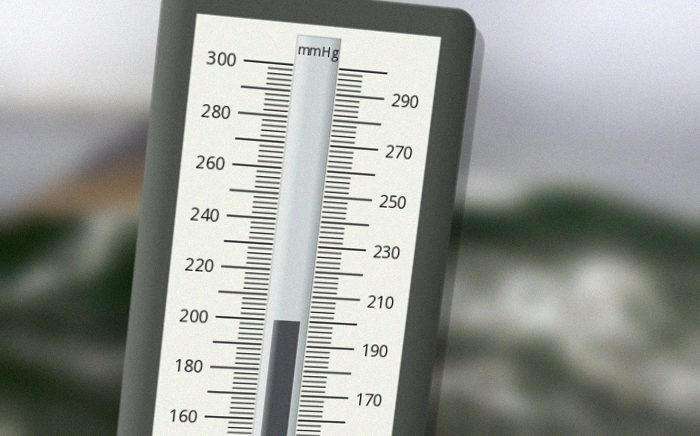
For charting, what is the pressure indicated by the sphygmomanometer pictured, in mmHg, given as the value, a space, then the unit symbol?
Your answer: 200 mmHg
